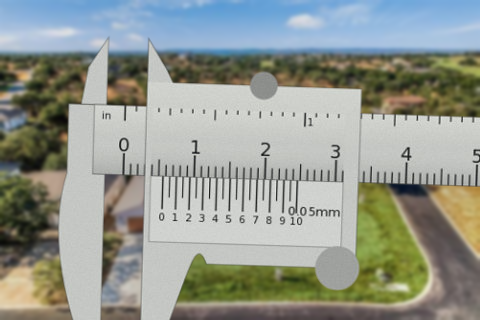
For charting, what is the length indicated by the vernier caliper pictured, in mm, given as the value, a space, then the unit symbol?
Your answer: 5.6 mm
